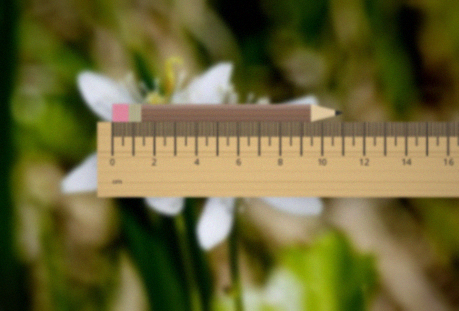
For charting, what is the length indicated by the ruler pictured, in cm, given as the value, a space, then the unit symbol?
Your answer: 11 cm
